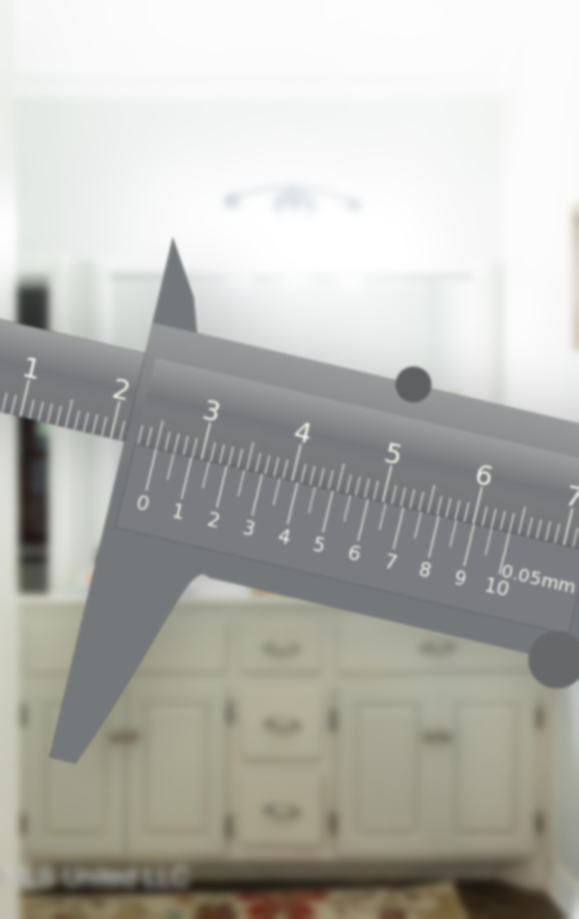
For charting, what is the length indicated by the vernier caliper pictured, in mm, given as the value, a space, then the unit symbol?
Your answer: 25.0 mm
